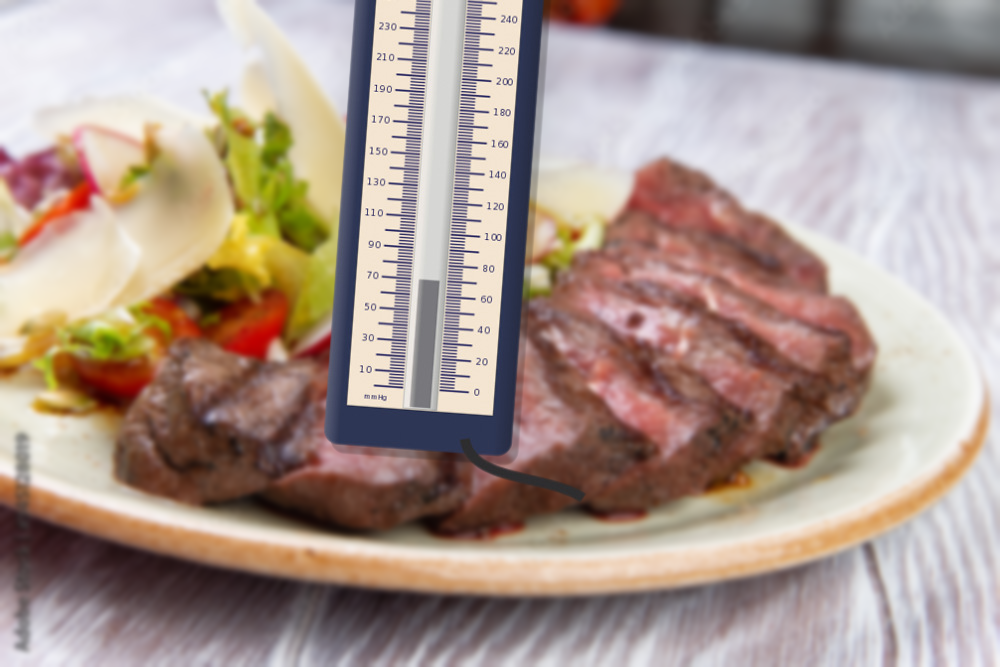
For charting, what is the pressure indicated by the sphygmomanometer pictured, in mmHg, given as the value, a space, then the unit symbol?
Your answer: 70 mmHg
